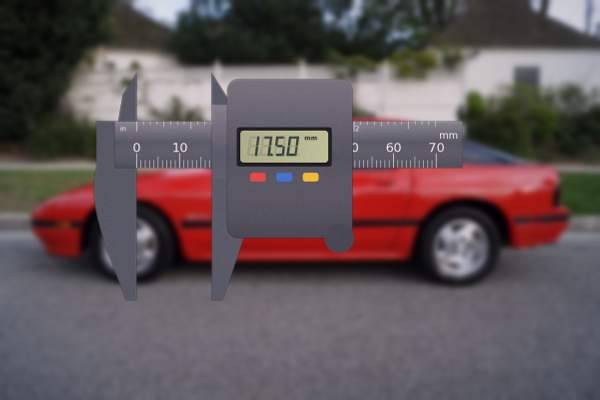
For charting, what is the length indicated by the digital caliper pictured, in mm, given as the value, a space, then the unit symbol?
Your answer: 17.50 mm
